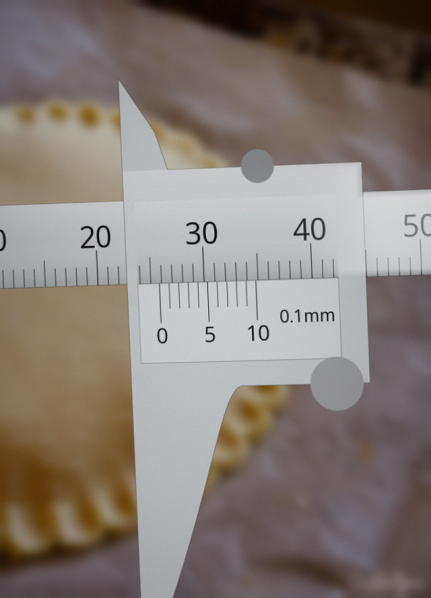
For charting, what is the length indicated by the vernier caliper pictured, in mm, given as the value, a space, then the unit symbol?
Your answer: 25.8 mm
